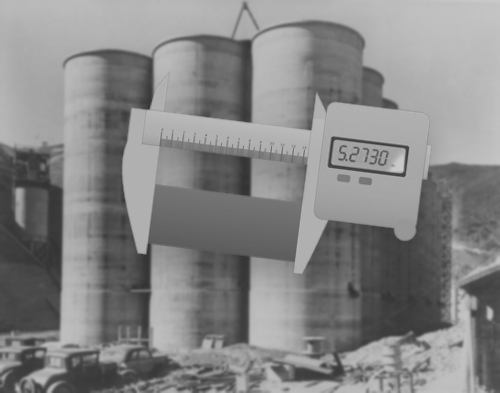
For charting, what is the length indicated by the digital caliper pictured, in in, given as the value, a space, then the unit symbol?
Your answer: 5.2730 in
